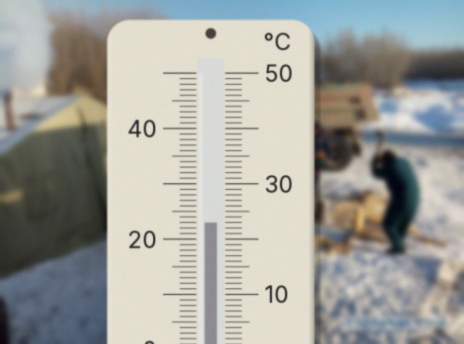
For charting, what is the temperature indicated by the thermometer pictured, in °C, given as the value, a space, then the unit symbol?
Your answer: 23 °C
